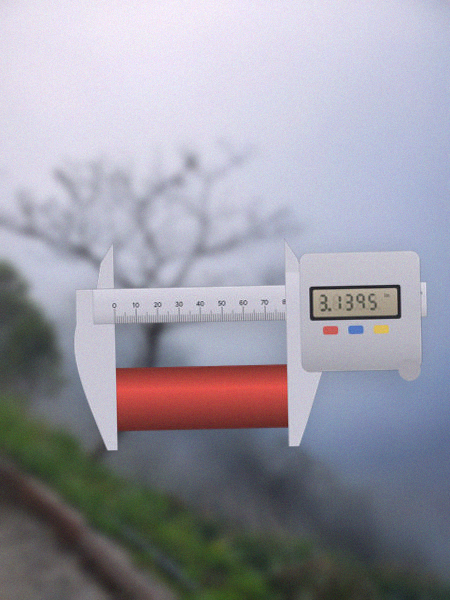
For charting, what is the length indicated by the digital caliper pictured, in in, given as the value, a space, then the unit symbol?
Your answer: 3.1395 in
